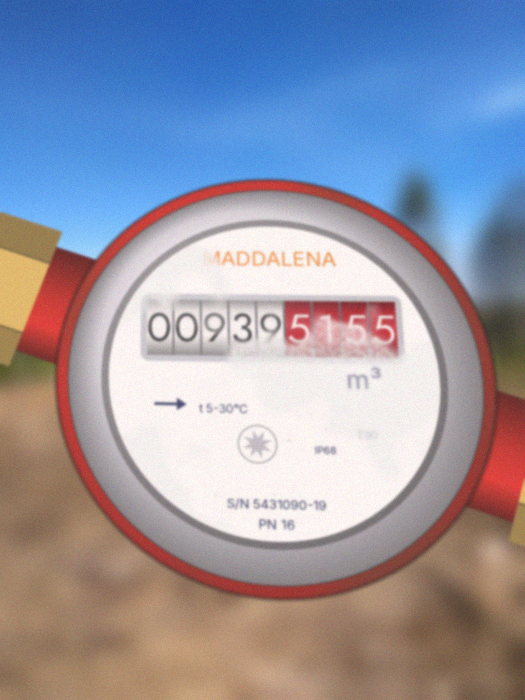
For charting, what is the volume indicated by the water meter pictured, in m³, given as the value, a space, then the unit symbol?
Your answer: 939.5155 m³
